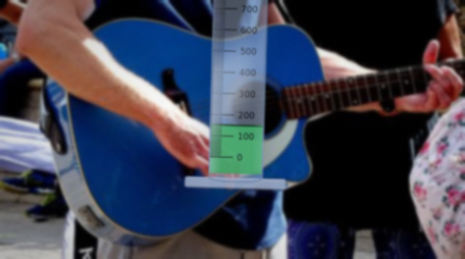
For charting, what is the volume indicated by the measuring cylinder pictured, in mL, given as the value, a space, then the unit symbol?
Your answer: 150 mL
